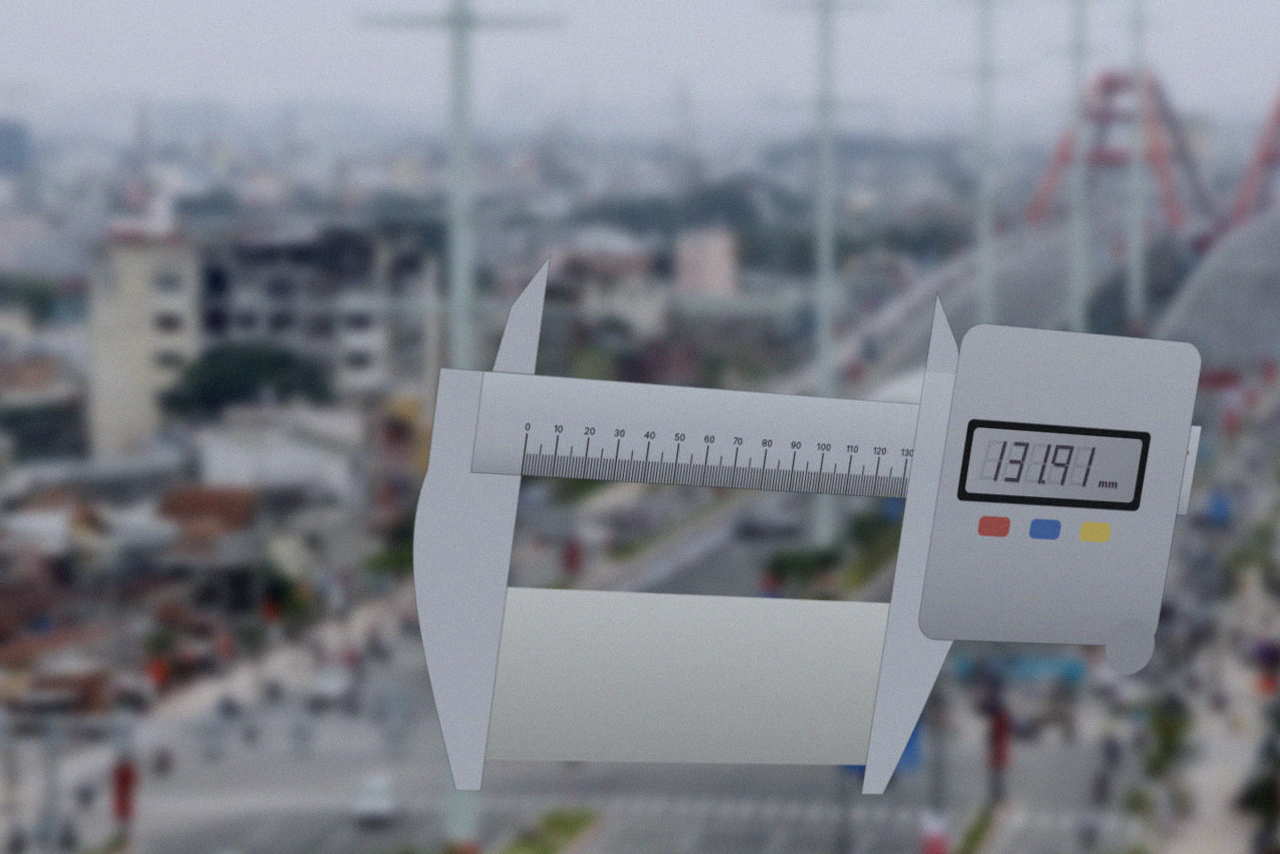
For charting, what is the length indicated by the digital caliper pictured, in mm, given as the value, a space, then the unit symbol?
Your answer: 131.91 mm
